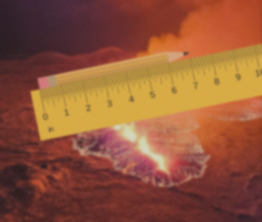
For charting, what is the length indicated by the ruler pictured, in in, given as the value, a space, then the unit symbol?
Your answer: 7 in
